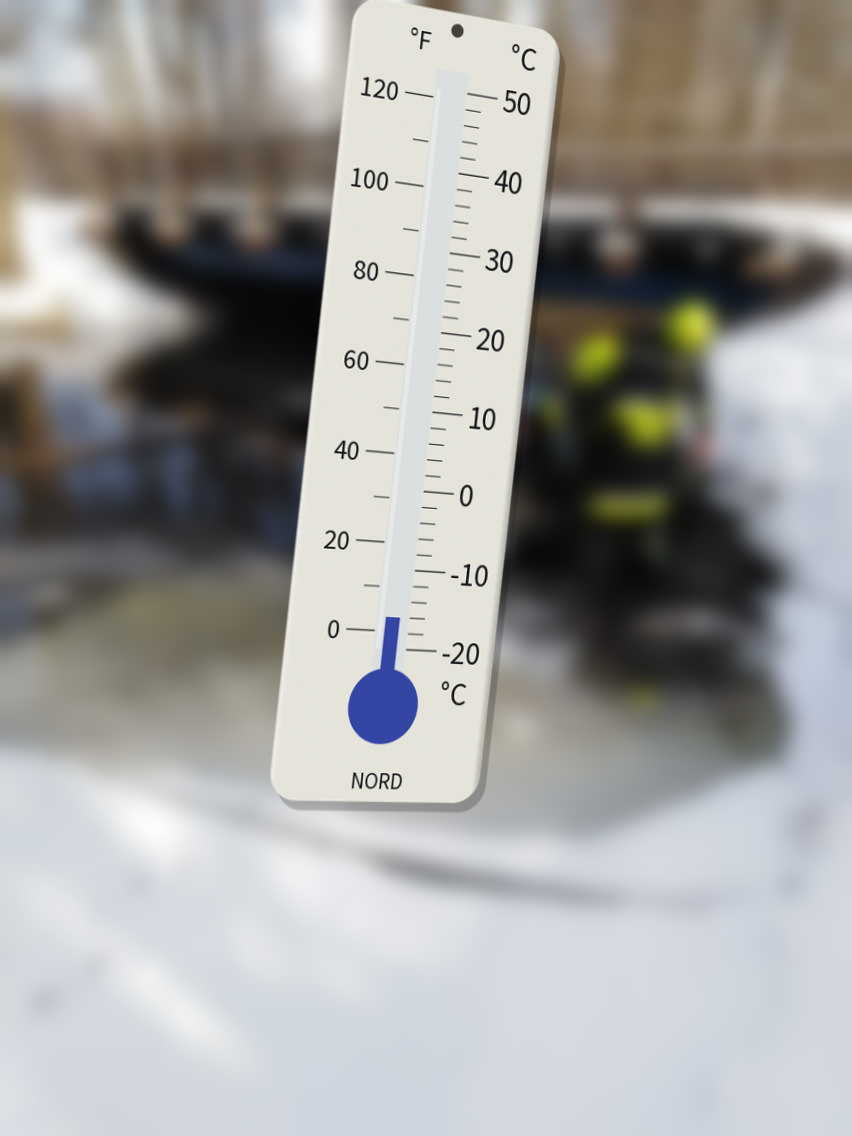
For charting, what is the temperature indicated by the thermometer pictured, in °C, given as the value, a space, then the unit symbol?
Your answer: -16 °C
